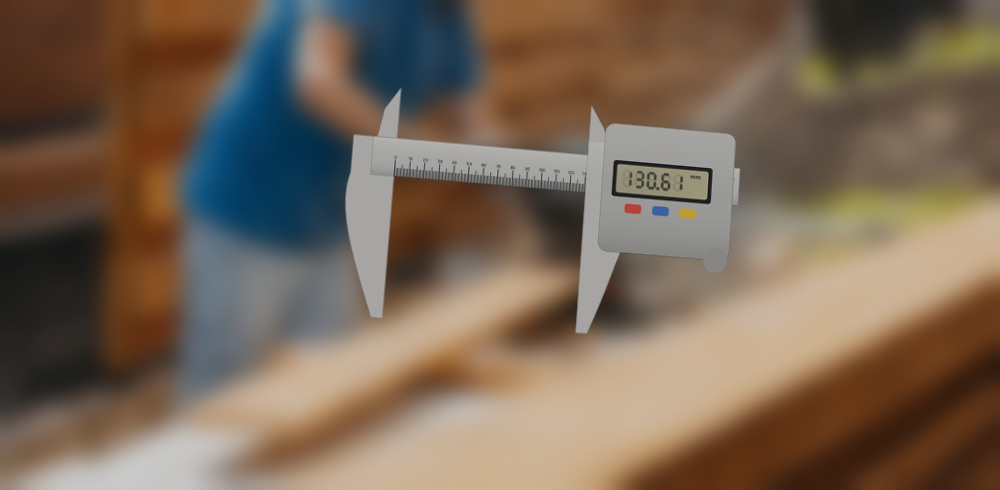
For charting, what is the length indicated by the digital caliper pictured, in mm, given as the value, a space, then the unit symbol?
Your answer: 130.61 mm
